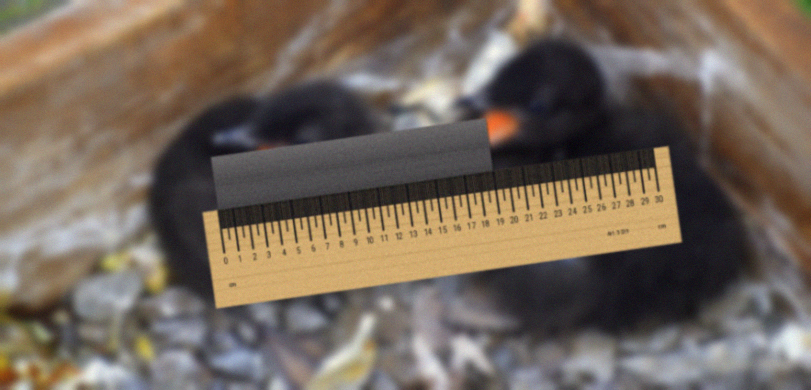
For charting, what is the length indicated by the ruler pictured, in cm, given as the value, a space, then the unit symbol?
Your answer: 19 cm
